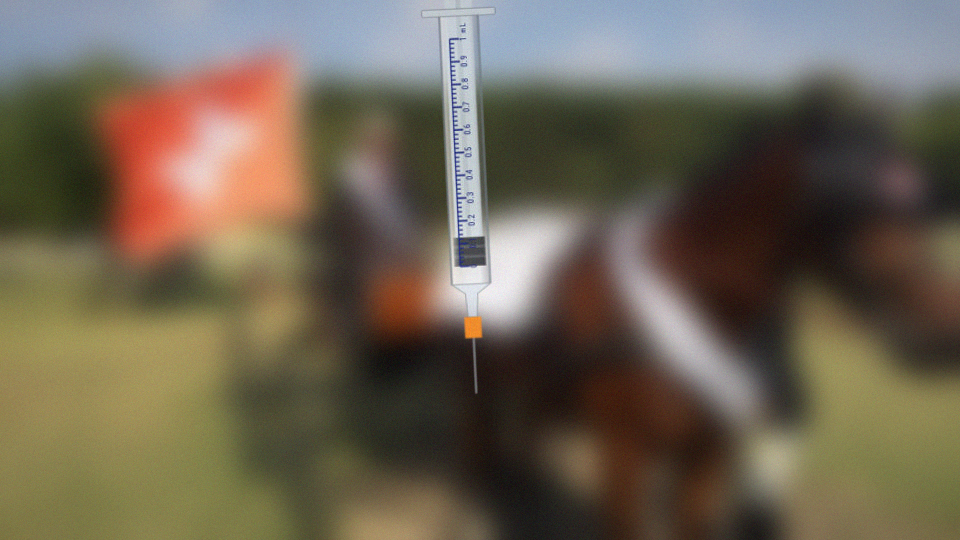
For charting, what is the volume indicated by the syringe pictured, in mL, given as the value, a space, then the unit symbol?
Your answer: 0 mL
